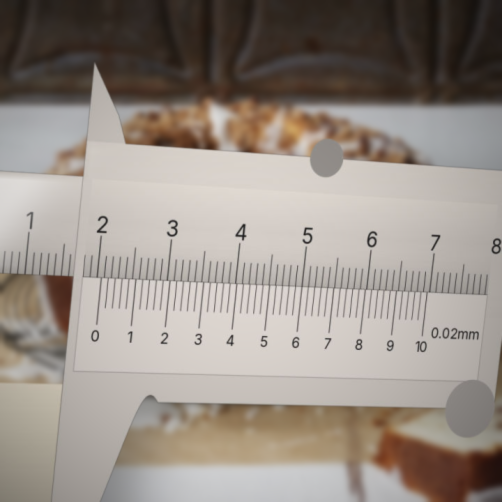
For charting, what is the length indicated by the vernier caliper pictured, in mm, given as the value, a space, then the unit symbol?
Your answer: 20.6 mm
